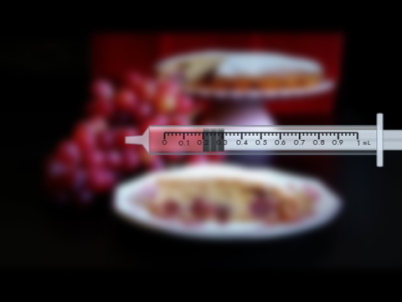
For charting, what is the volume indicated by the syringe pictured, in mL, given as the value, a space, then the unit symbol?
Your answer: 0.2 mL
